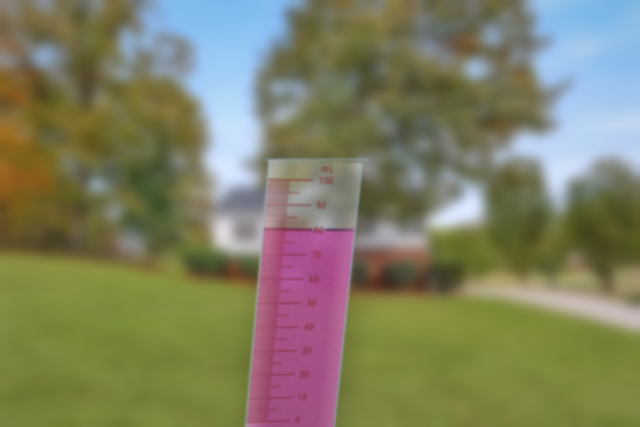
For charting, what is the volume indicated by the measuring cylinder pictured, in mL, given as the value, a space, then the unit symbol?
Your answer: 80 mL
